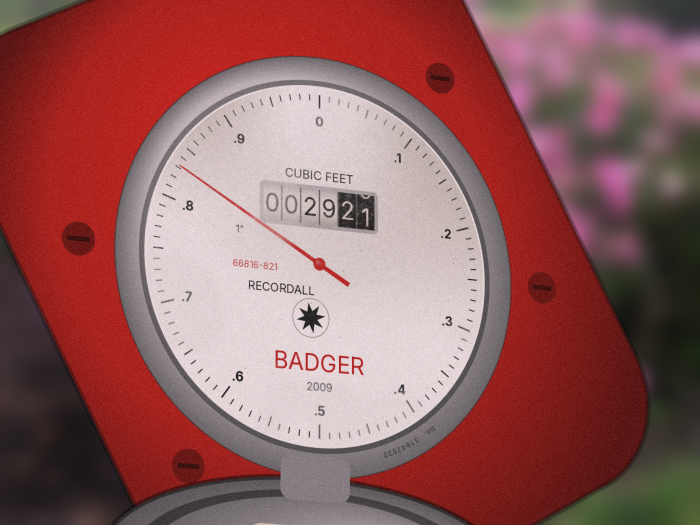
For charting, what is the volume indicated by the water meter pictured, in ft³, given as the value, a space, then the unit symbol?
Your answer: 2920.83 ft³
